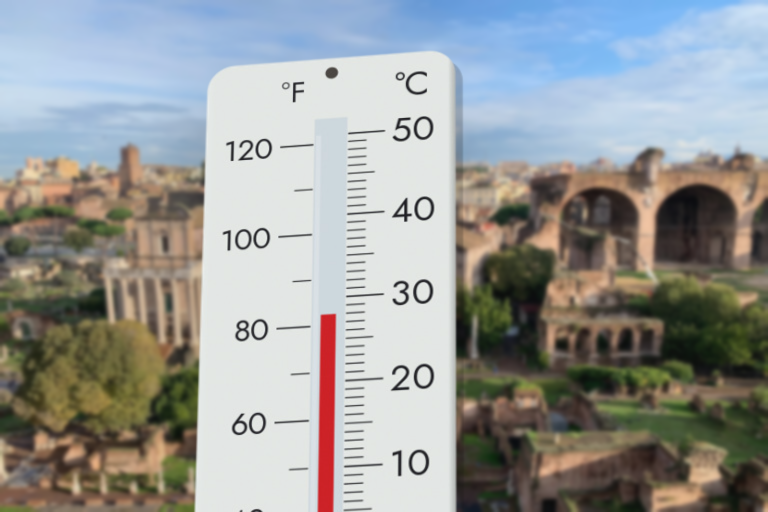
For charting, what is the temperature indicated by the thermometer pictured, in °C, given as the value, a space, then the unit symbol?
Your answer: 28 °C
